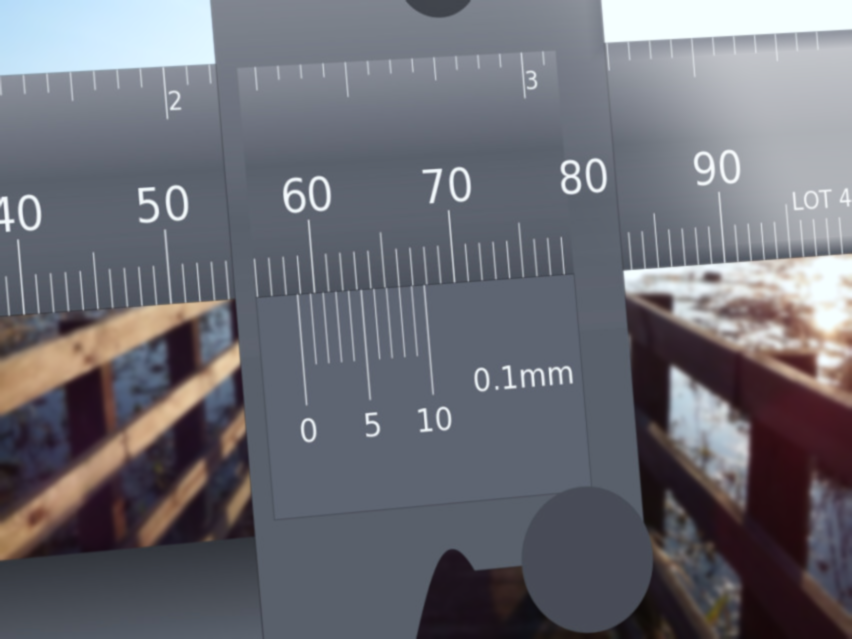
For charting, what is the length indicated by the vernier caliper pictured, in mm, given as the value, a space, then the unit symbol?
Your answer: 58.8 mm
